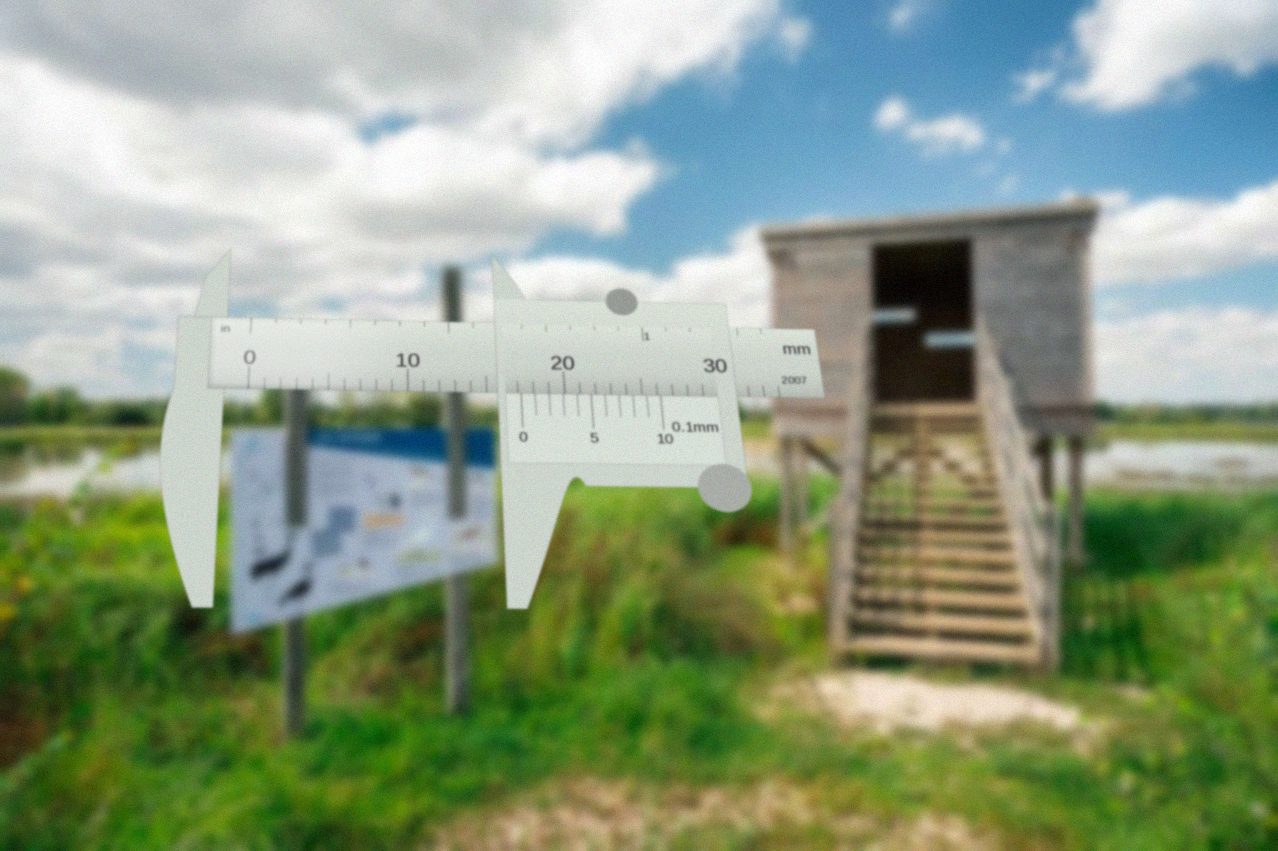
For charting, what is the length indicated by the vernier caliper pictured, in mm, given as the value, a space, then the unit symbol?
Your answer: 17.2 mm
